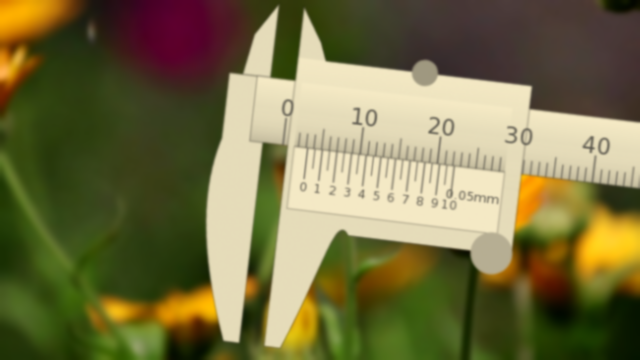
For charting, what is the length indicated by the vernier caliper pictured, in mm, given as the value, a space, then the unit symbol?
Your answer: 3.2 mm
